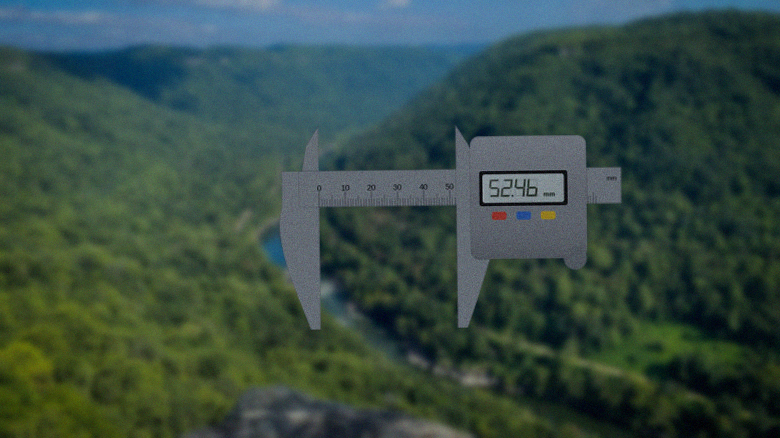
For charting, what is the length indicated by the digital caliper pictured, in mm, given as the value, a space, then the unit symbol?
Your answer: 52.46 mm
